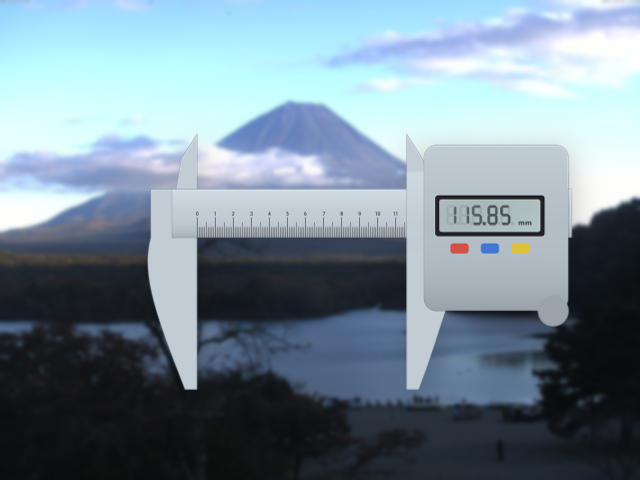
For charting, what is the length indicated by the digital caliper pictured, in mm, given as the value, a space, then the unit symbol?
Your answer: 115.85 mm
